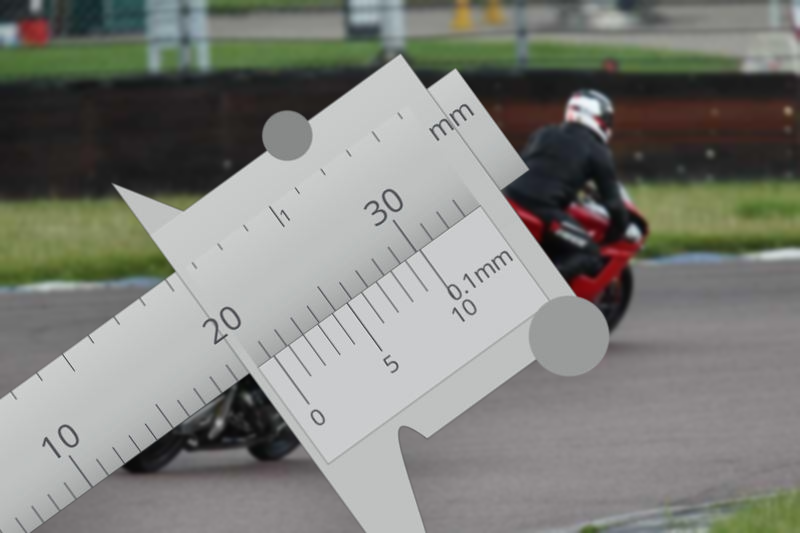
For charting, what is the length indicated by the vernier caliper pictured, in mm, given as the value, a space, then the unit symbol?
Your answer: 21.2 mm
